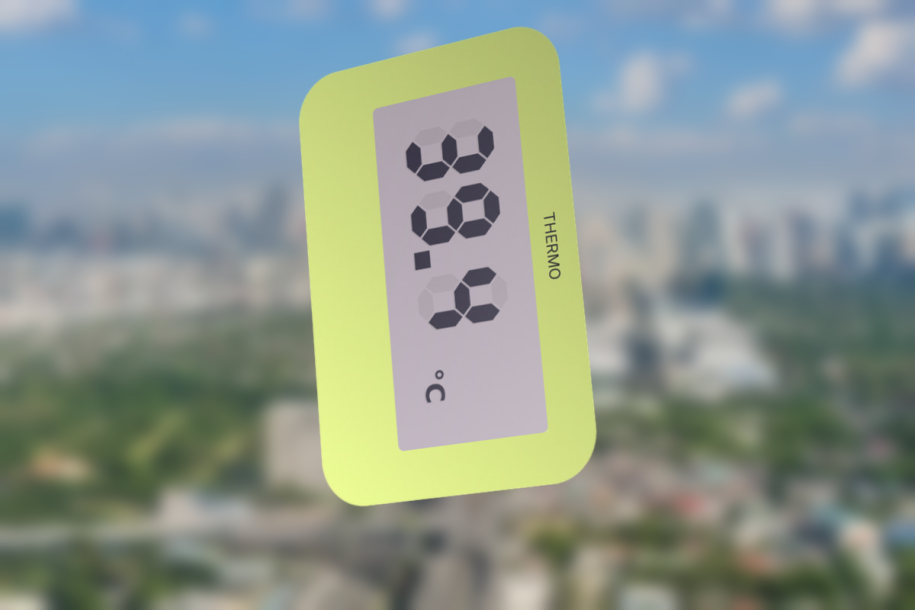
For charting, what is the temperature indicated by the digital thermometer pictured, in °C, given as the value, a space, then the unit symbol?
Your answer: 39.4 °C
